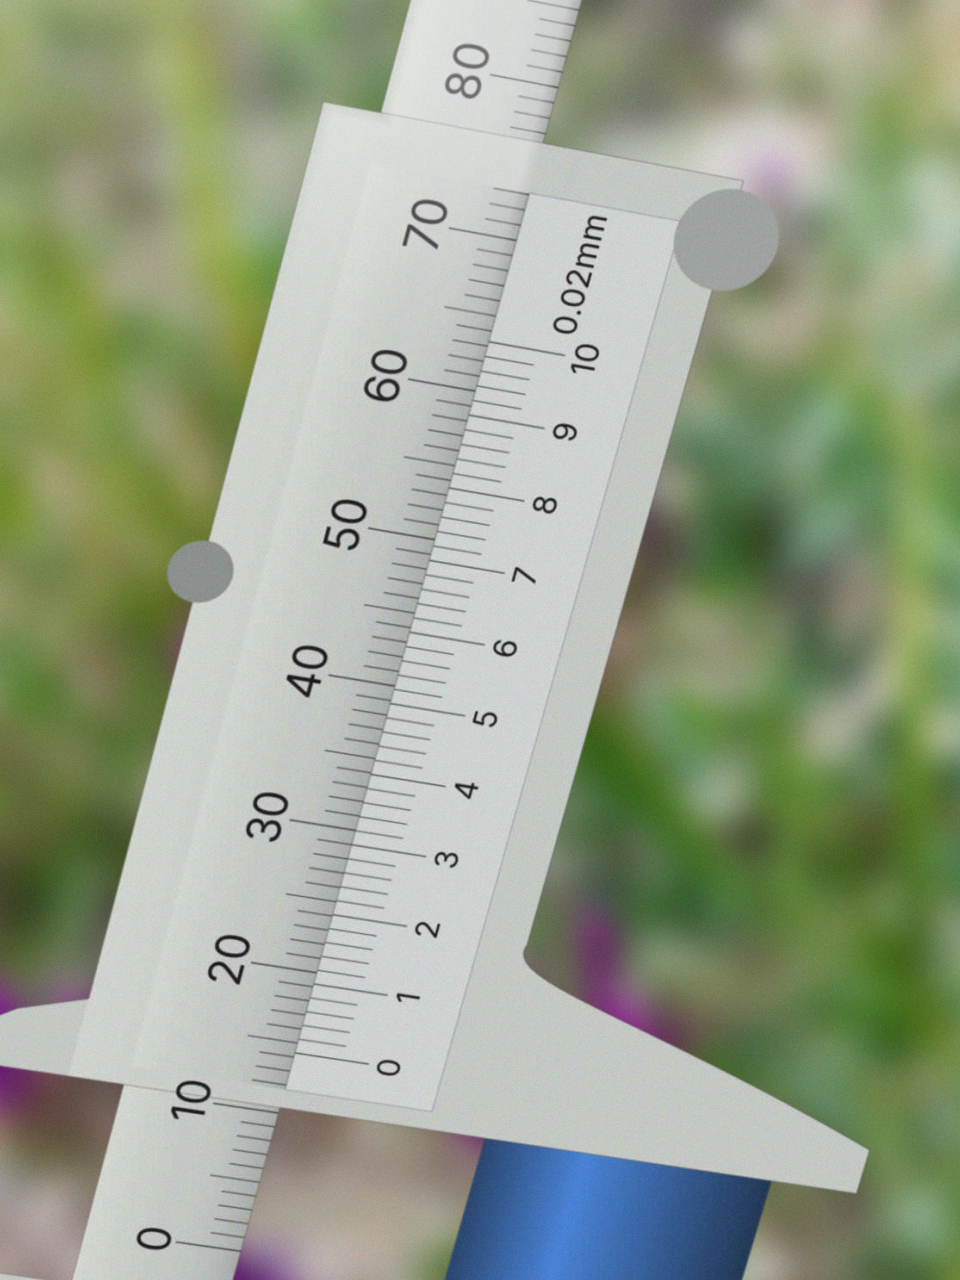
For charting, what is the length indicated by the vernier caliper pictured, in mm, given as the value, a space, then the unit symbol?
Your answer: 14.3 mm
